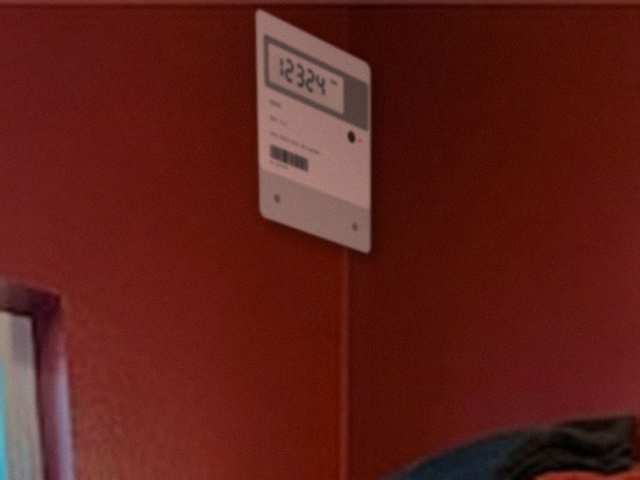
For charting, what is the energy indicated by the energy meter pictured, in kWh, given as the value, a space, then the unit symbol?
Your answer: 12324 kWh
